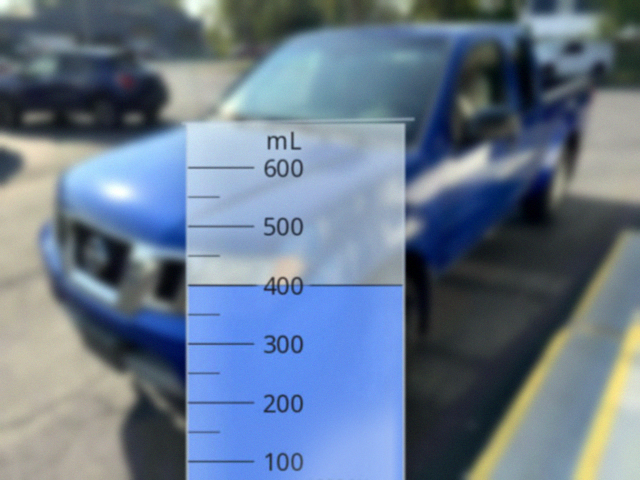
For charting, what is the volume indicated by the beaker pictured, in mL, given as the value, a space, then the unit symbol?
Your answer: 400 mL
